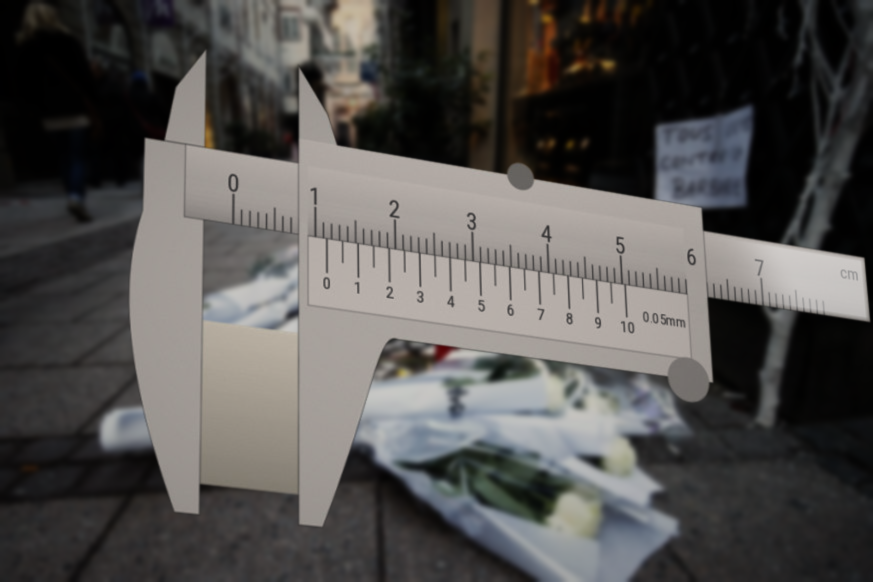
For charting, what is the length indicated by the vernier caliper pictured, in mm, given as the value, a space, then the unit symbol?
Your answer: 11.4 mm
